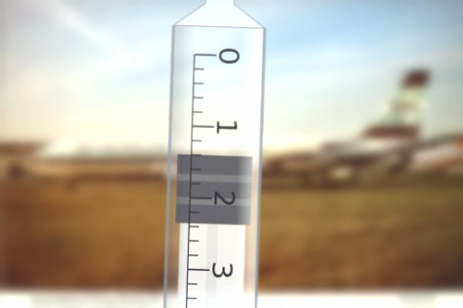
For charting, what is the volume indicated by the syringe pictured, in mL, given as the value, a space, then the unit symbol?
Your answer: 1.4 mL
